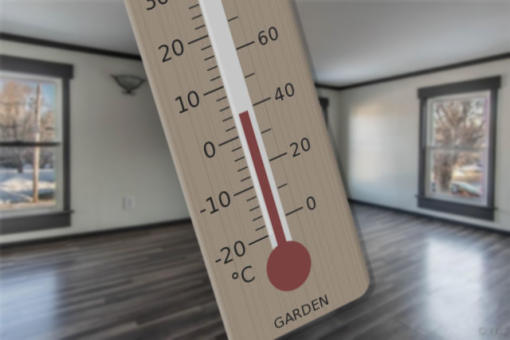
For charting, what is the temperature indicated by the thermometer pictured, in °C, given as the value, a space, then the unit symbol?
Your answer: 4 °C
